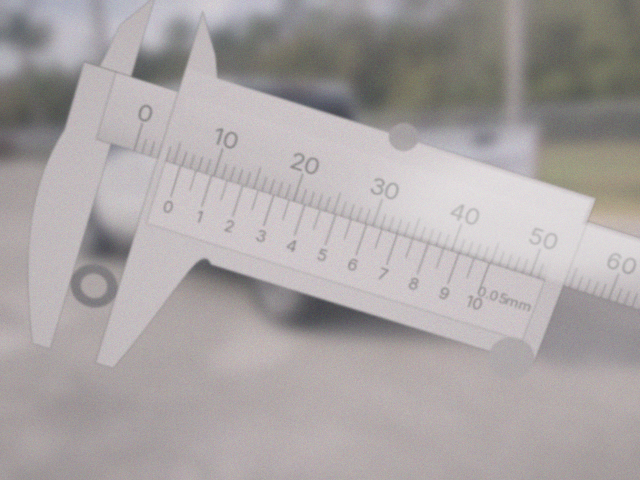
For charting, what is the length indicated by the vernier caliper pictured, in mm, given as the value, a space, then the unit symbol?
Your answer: 5.8 mm
